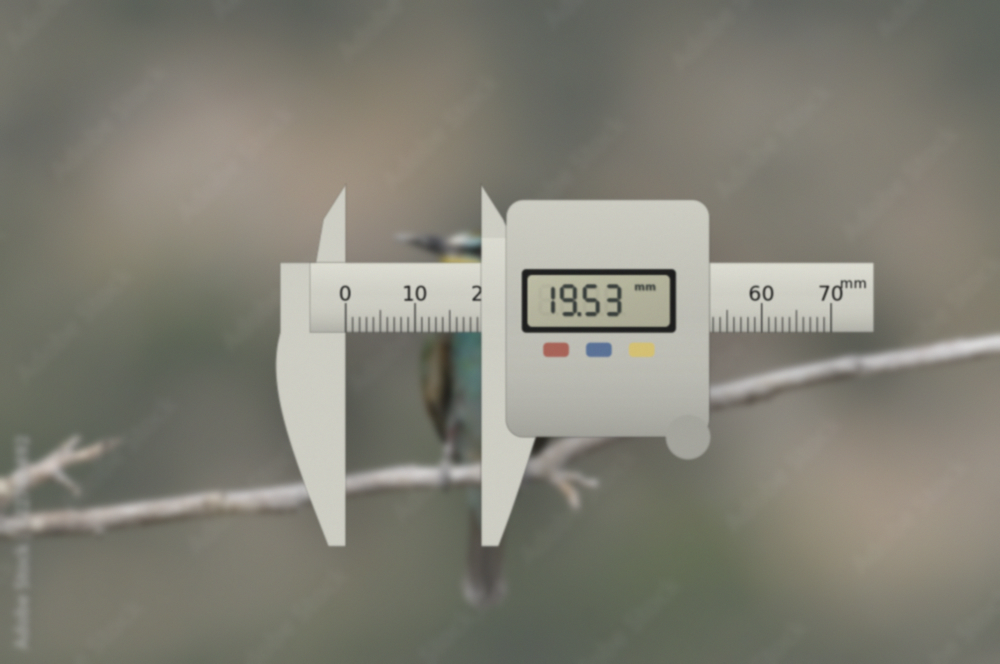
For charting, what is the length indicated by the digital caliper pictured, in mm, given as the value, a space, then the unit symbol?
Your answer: 19.53 mm
